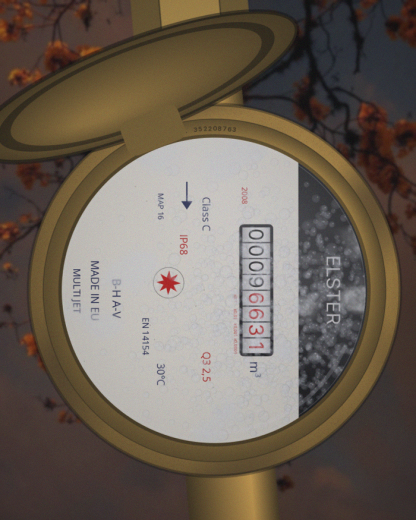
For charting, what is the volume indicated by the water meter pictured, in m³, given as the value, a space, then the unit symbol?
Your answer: 9.6631 m³
